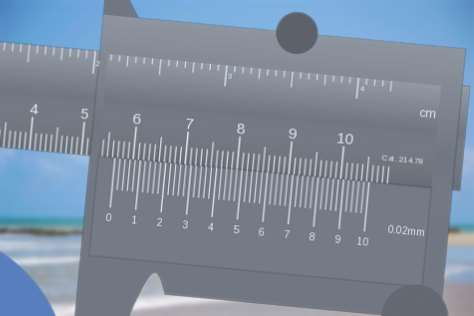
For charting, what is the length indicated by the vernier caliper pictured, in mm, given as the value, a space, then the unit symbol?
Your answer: 56.5 mm
